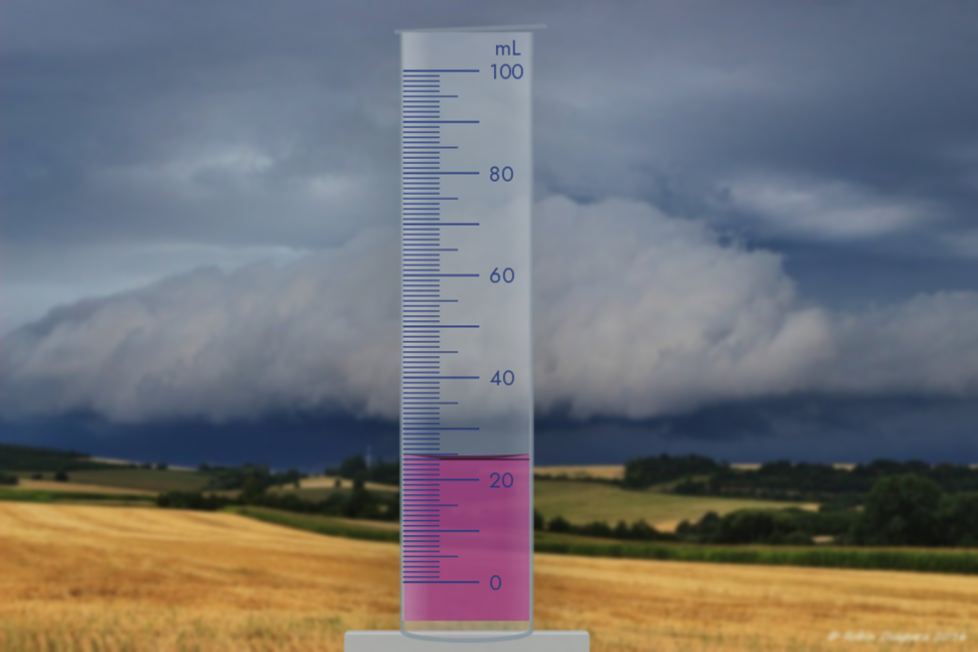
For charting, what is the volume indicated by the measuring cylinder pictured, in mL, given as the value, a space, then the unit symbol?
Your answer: 24 mL
